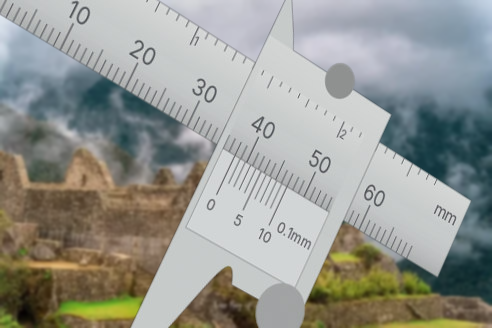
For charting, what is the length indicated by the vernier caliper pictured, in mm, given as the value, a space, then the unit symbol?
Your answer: 38.0 mm
